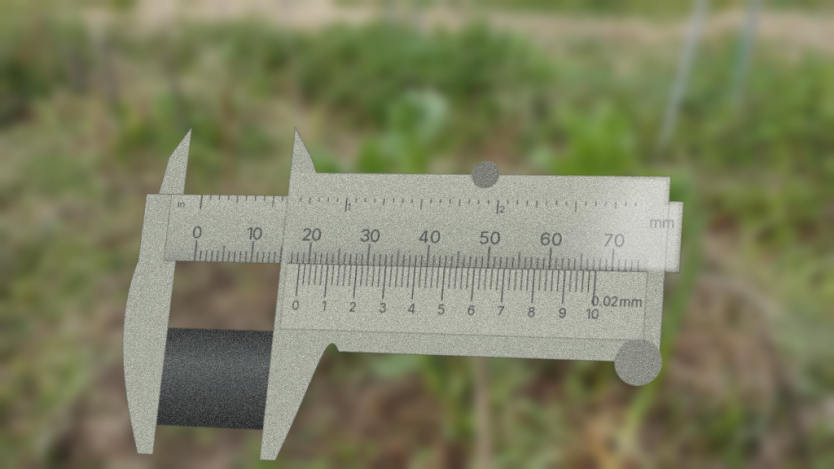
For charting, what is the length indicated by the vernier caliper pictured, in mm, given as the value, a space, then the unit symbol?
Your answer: 18.4 mm
